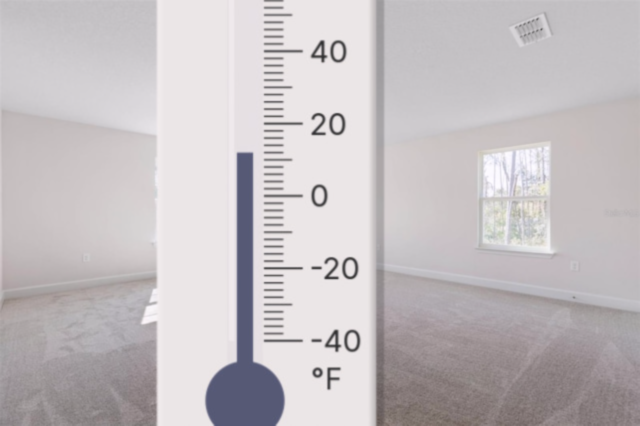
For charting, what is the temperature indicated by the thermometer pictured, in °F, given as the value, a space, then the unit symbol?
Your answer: 12 °F
